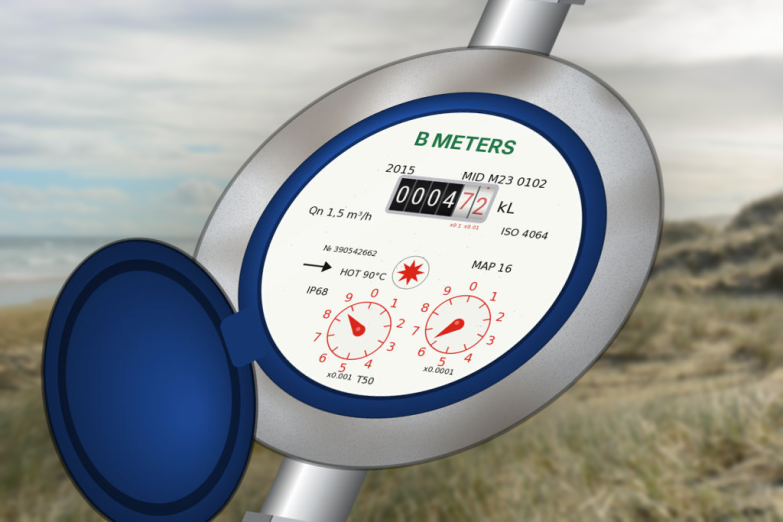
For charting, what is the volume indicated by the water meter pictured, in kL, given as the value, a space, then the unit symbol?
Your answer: 4.7186 kL
